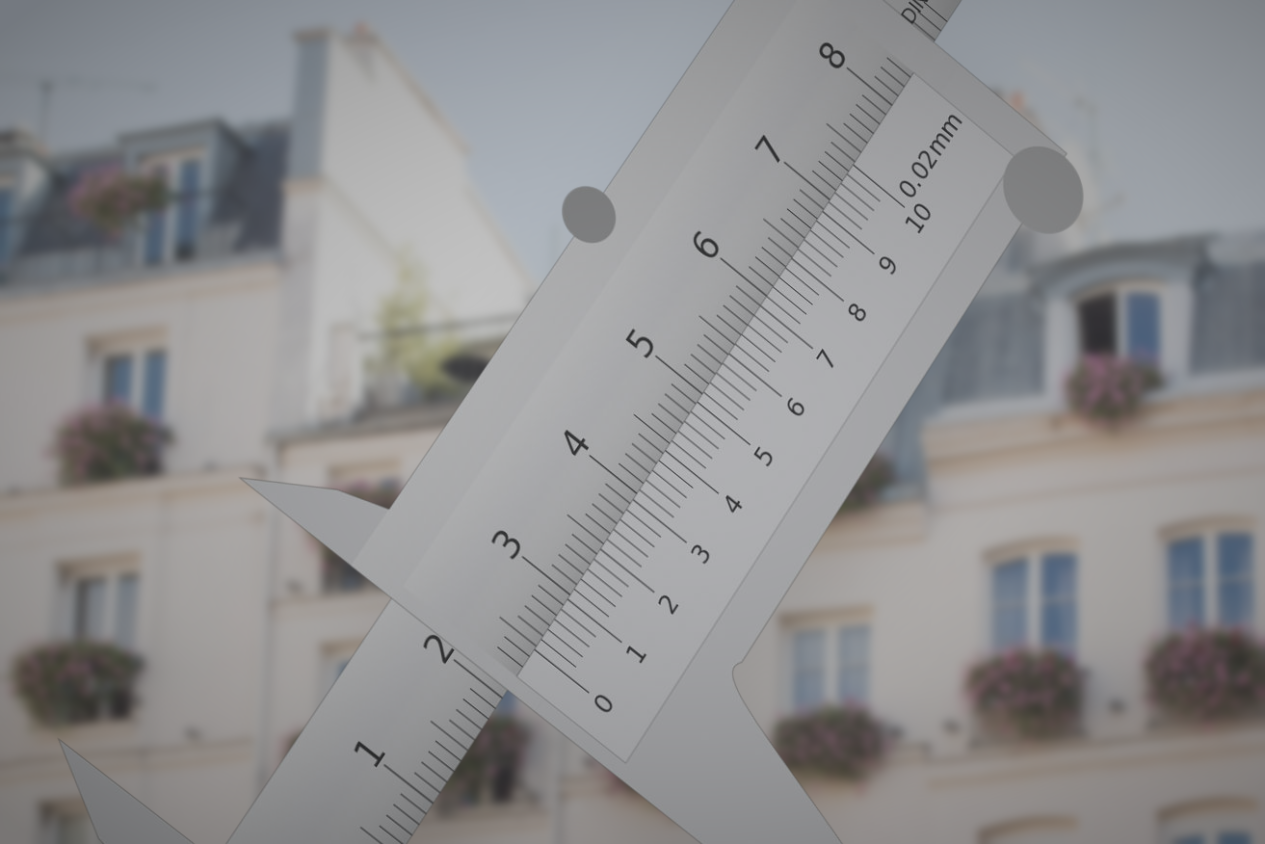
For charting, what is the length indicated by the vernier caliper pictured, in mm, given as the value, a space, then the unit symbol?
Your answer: 24.7 mm
